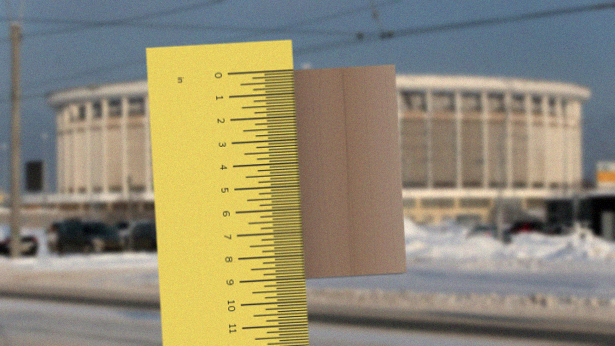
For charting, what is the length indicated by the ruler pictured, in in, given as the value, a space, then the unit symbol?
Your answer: 9 in
